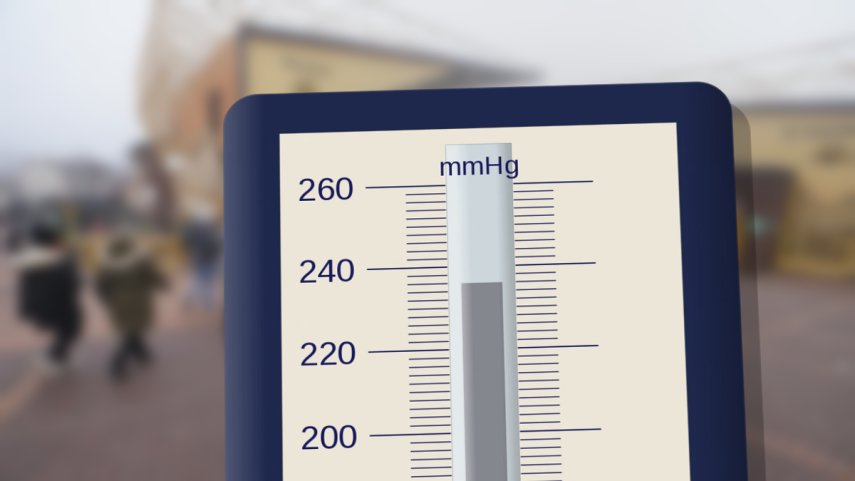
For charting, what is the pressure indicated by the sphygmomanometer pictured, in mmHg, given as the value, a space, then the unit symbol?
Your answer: 236 mmHg
